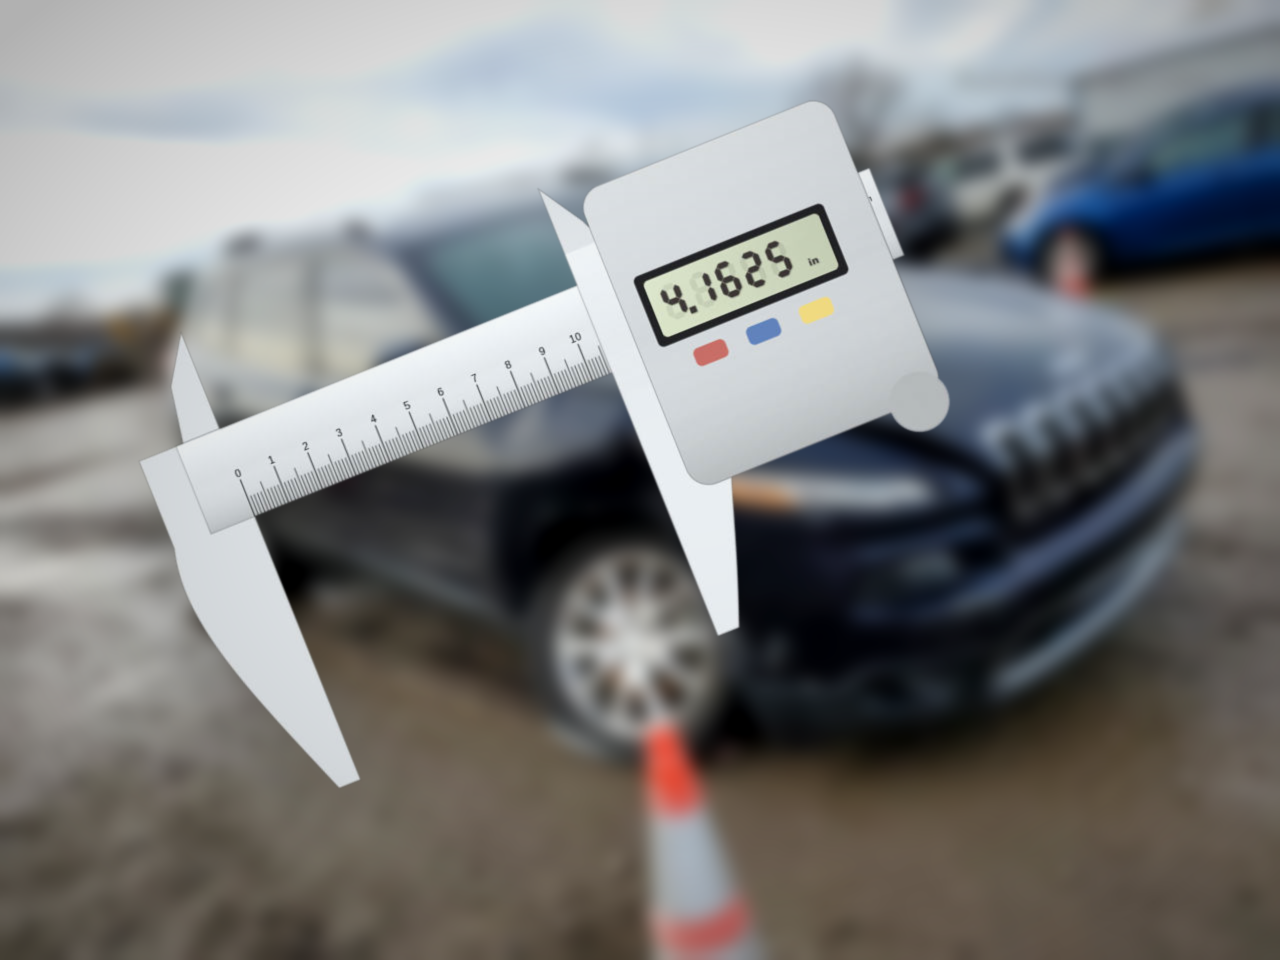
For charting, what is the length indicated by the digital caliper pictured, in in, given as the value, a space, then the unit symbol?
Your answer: 4.1625 in
